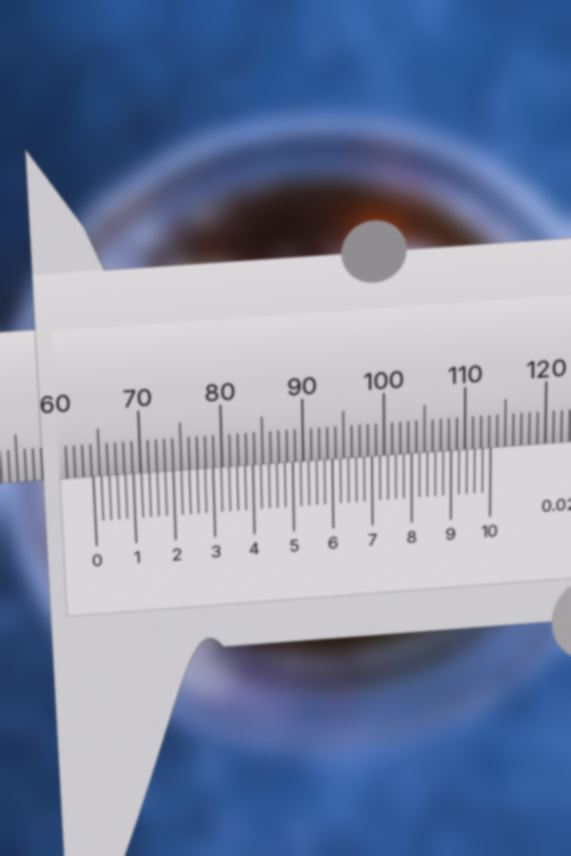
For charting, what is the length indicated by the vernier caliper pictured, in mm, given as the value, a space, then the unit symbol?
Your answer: 64.2 mm
